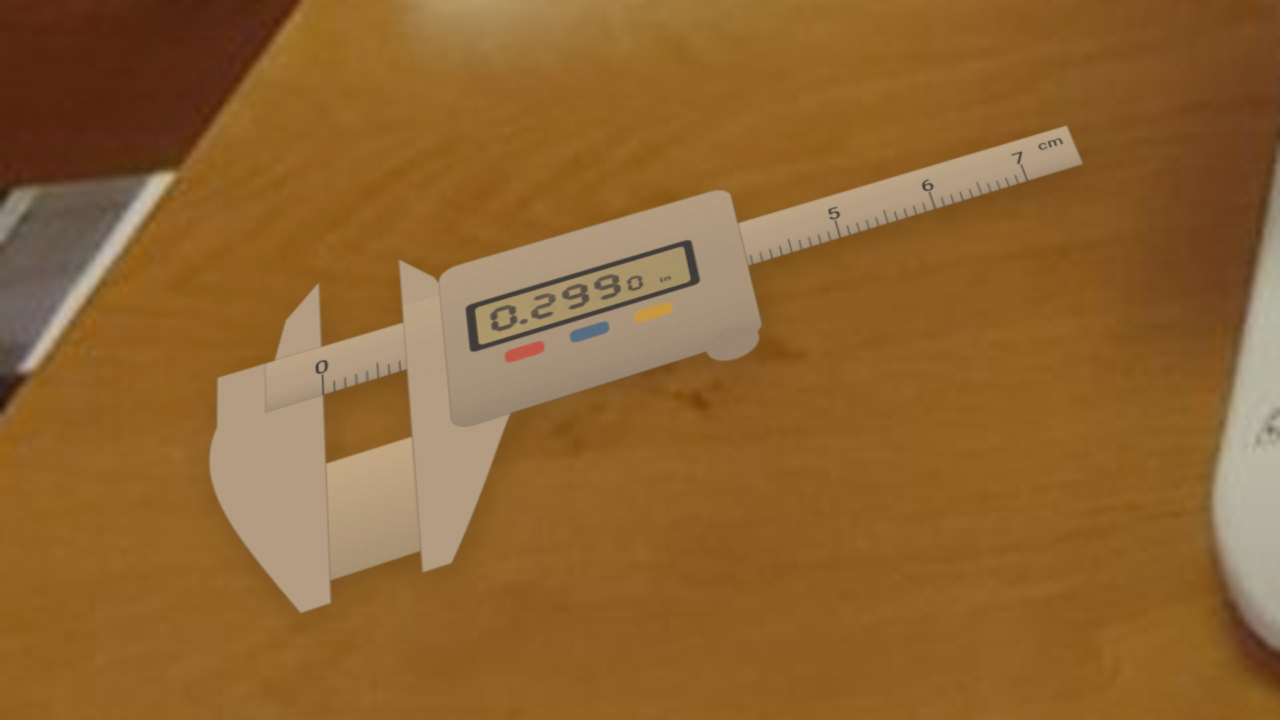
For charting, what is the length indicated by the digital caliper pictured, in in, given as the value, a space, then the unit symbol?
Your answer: 0.2990 in
